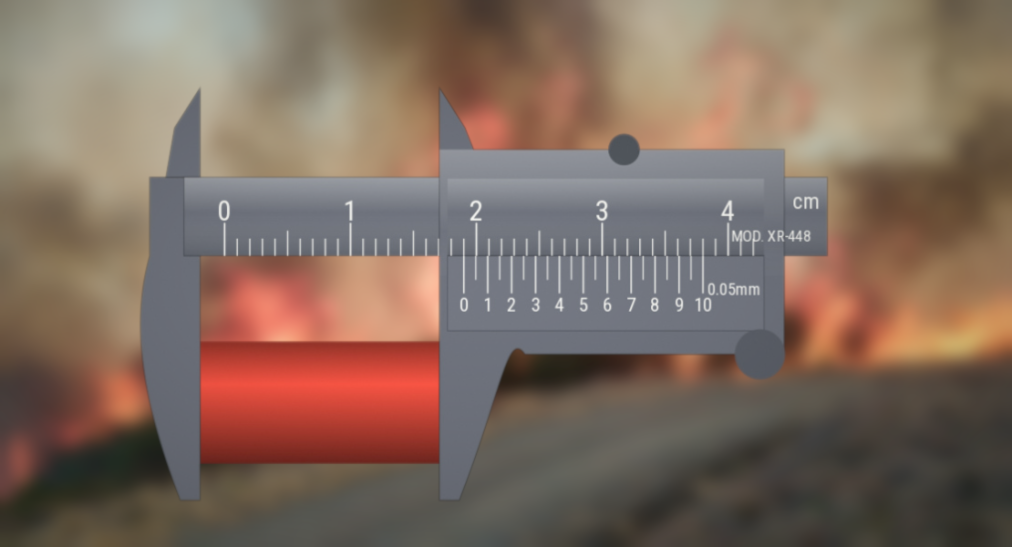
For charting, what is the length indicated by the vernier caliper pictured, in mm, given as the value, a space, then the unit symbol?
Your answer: 19.0 mm
